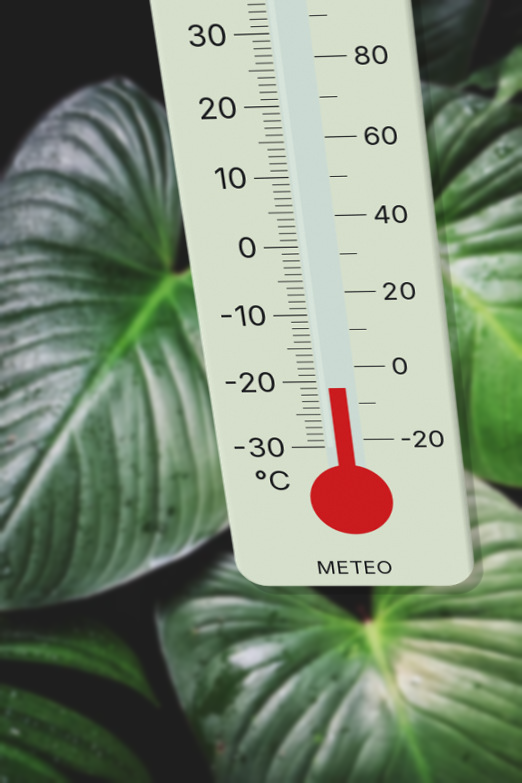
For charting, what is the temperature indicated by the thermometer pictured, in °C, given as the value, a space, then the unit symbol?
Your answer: -21 °C
